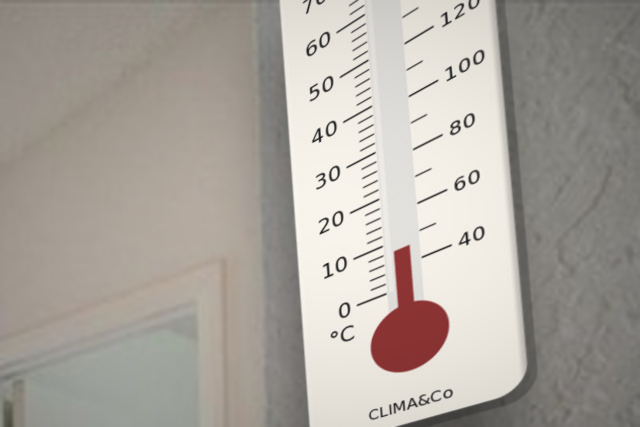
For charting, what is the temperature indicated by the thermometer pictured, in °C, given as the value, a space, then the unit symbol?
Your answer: 8 °C
